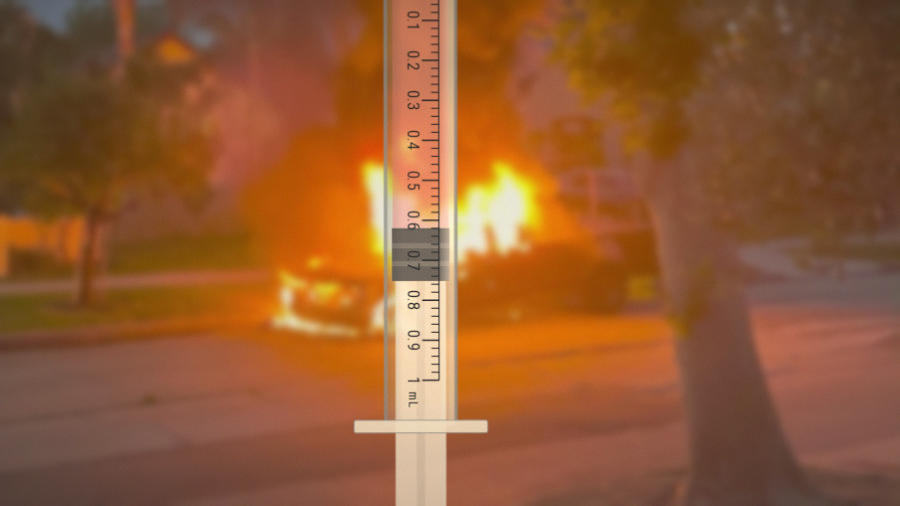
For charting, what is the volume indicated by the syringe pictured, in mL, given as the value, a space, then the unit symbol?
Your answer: 0.62 mL
